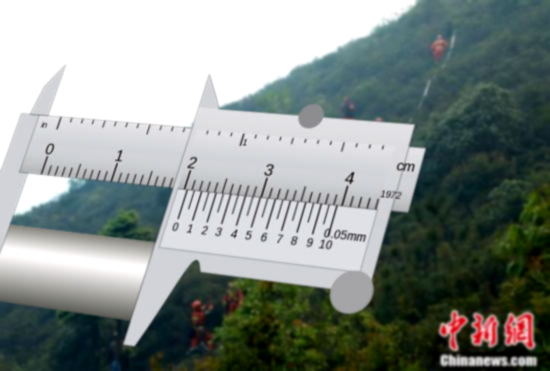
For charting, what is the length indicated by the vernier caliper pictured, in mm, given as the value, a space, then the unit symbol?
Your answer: 20.4 mm
